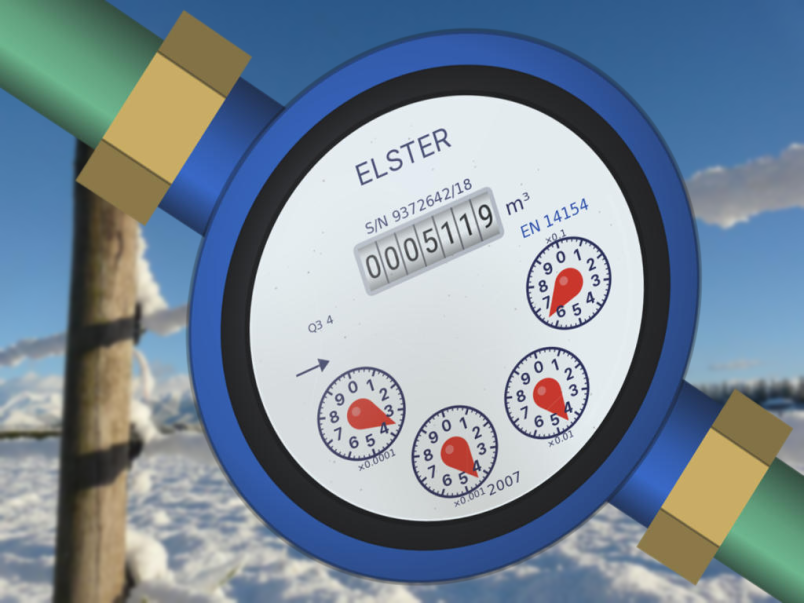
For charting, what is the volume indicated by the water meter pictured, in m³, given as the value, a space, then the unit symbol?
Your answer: 5119.6443 m³
